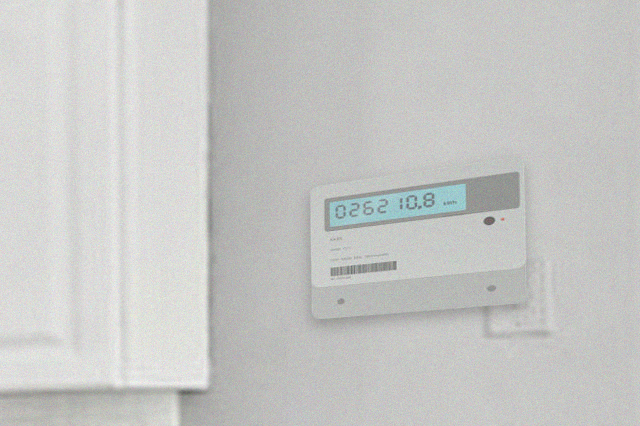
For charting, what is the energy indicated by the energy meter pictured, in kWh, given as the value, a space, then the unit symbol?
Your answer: 26210.8 kWh
